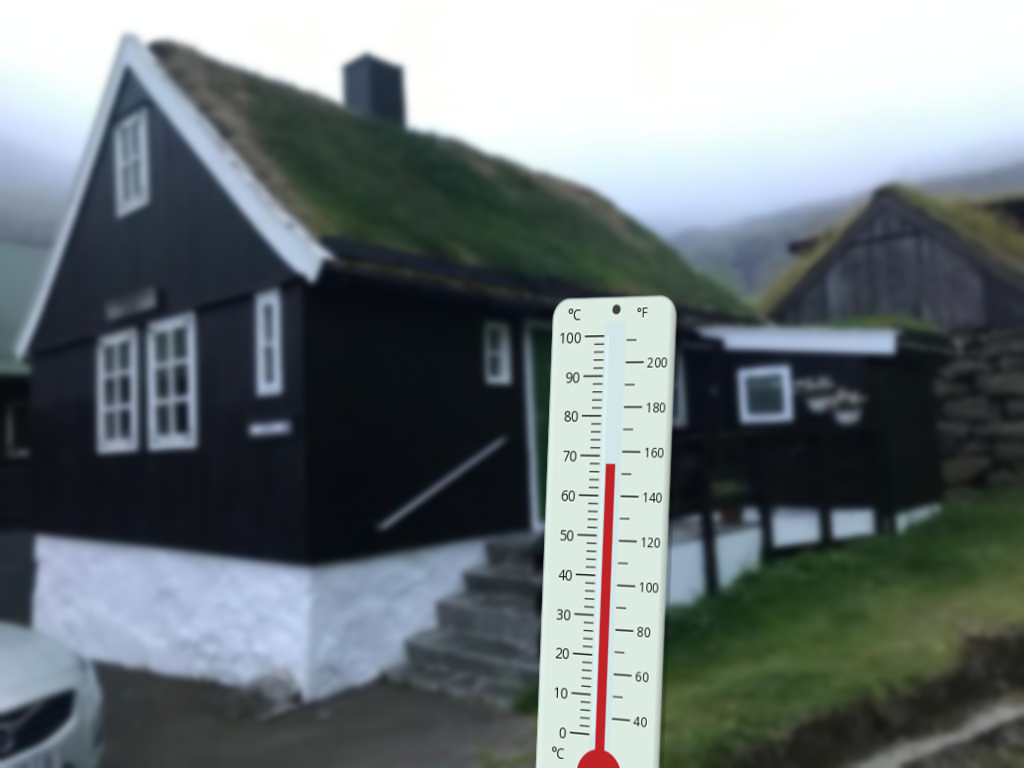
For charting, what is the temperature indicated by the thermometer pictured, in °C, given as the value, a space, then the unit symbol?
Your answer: 68 °C
